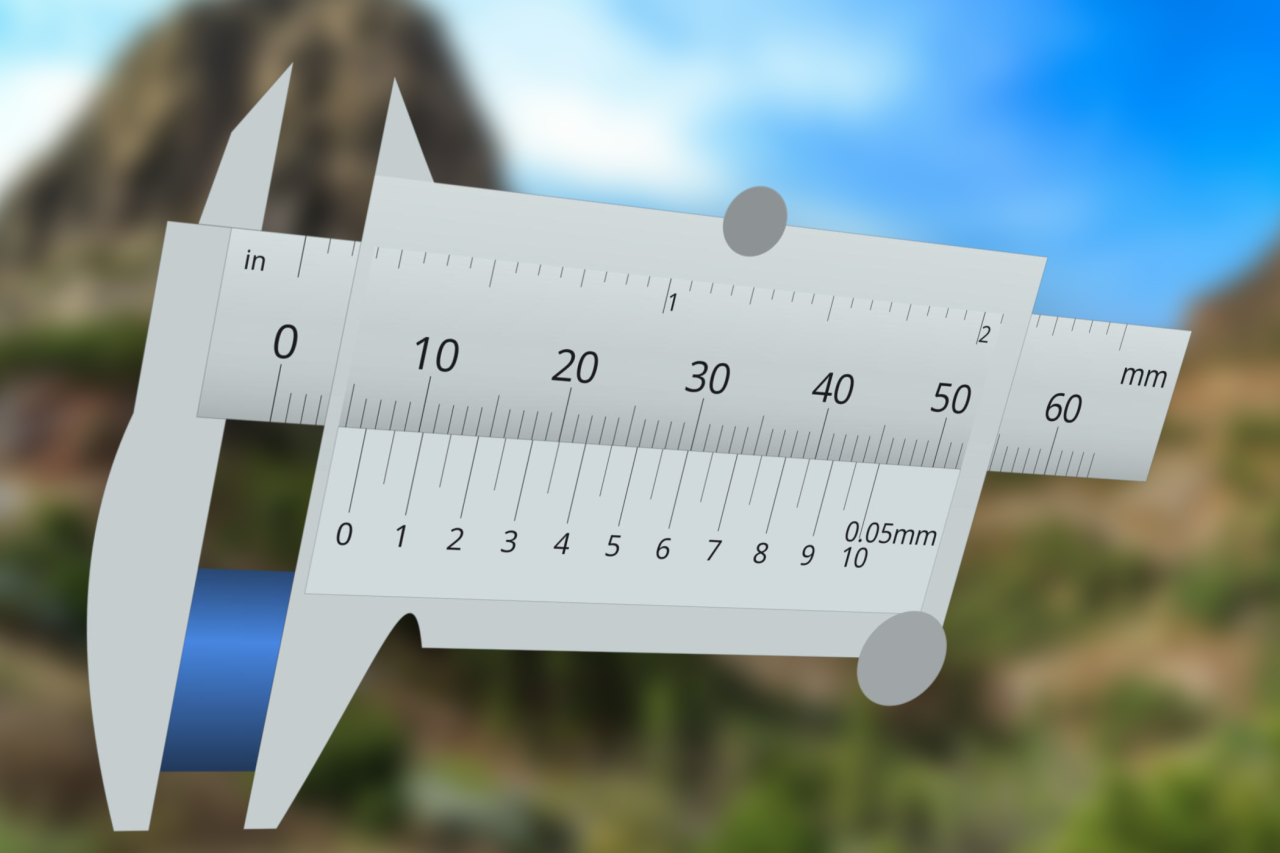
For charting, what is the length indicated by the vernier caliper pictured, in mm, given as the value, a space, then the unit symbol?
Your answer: 6.4 mm
